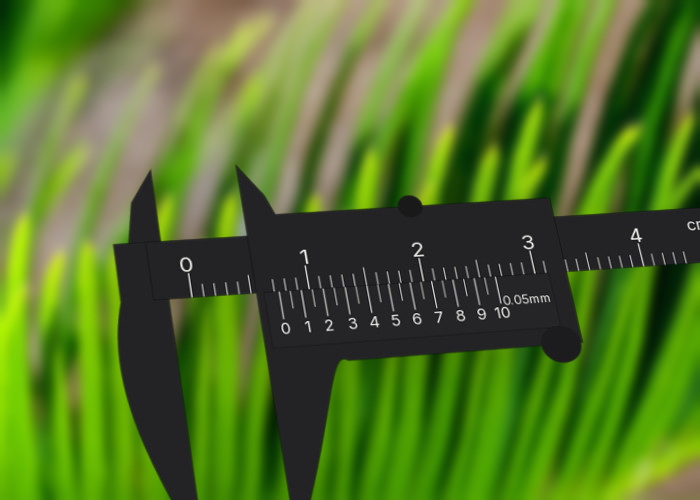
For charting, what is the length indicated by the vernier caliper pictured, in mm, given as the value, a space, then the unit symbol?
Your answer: 7.4 mm
